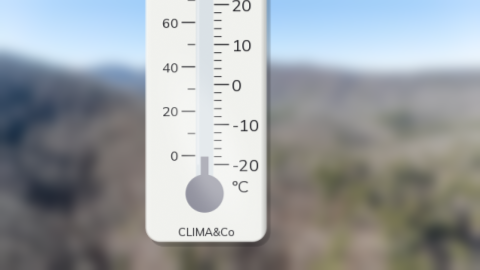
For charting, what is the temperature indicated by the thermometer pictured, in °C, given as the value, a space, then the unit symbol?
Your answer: -18 °C
